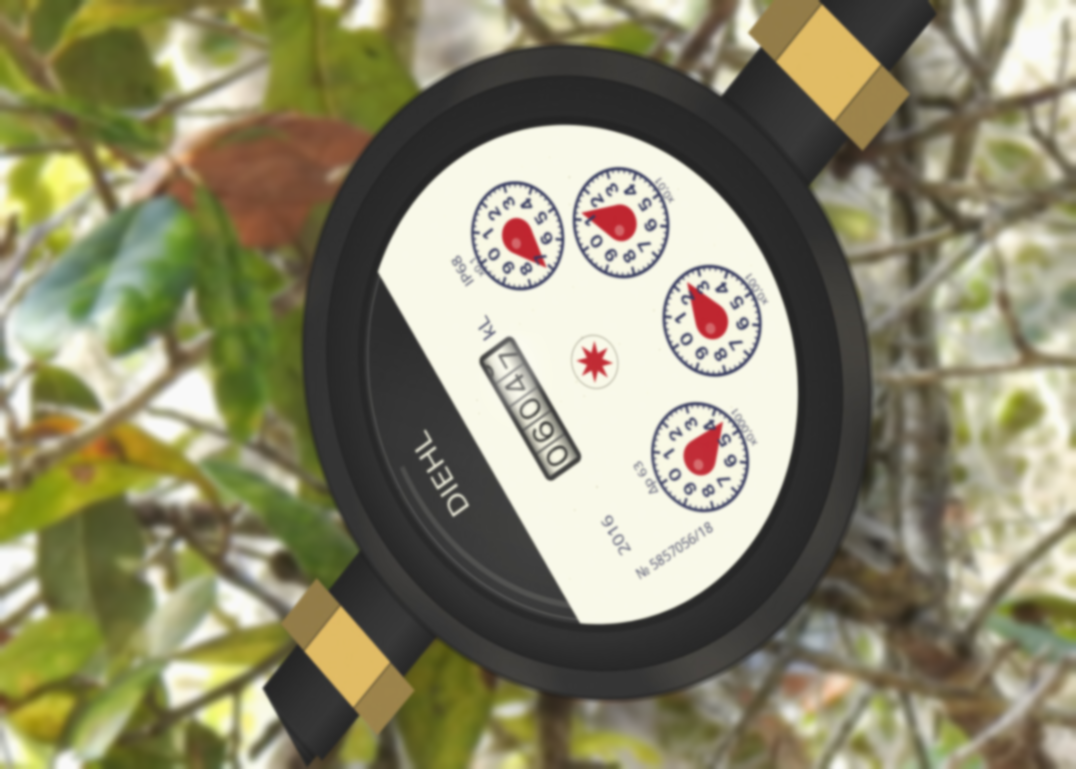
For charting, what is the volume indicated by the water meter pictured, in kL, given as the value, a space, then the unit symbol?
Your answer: 6046.7124 kL
